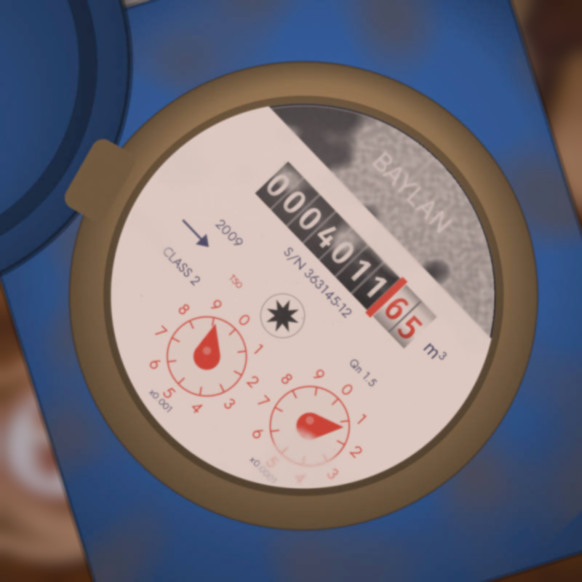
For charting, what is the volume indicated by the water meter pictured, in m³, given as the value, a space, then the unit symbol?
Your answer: 4011.6491 m³
